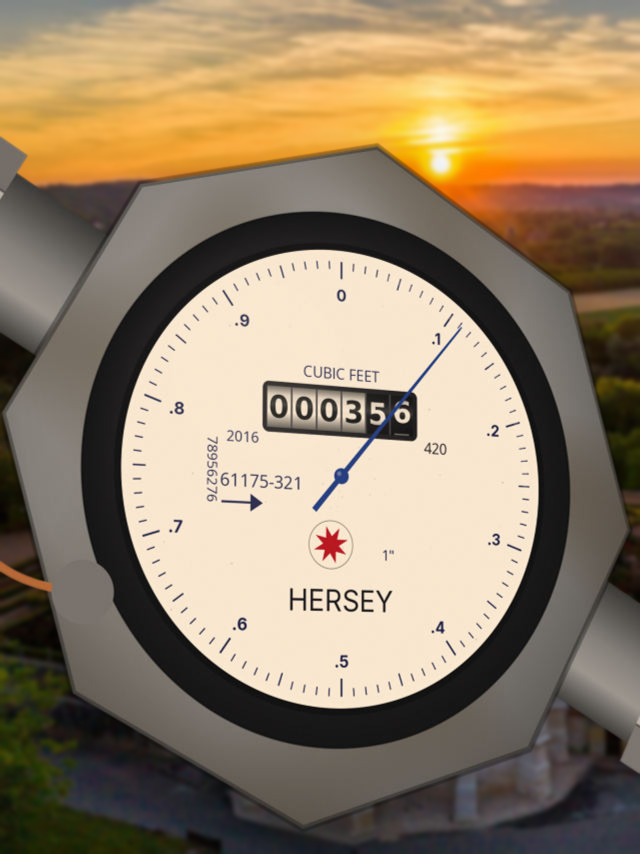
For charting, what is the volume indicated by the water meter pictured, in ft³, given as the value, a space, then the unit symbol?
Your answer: 356.11 ft³
